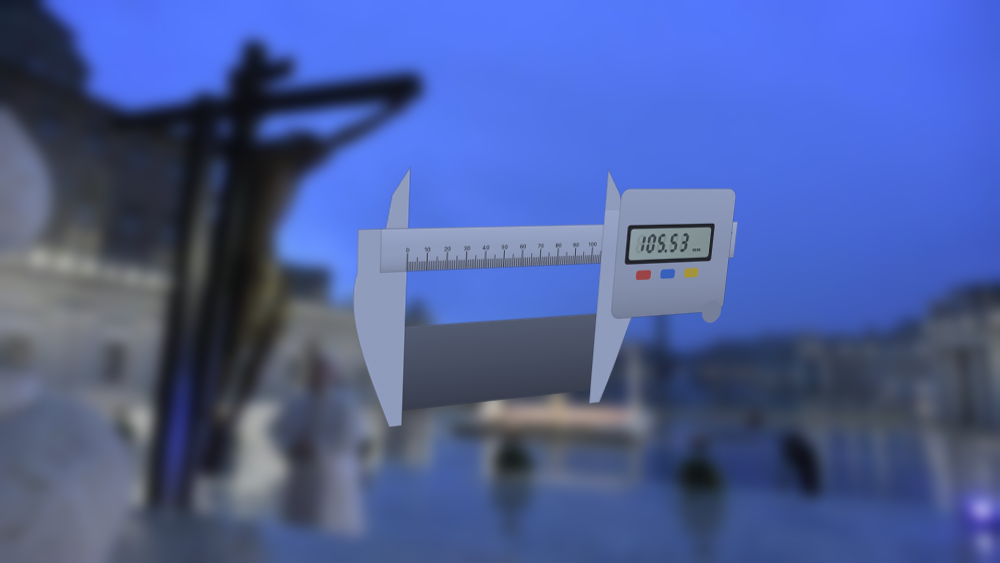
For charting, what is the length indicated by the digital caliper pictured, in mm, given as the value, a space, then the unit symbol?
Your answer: 105.53 mm
